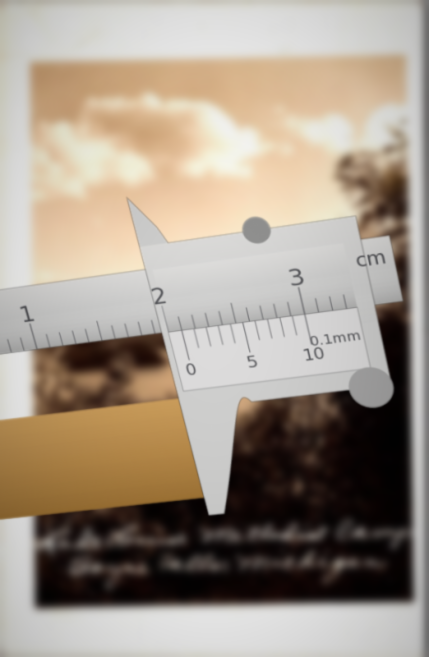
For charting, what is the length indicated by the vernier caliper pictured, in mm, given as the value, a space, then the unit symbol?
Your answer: 21.0 mm
